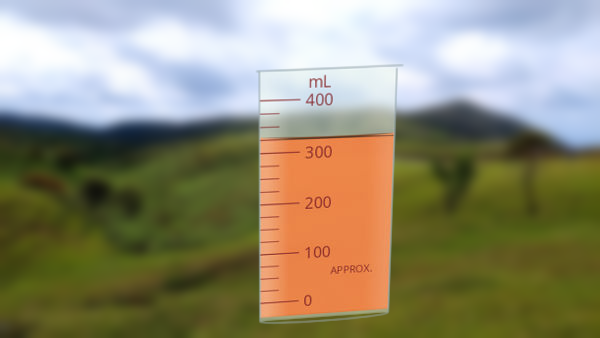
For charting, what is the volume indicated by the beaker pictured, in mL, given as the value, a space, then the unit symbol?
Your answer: 325 mL
